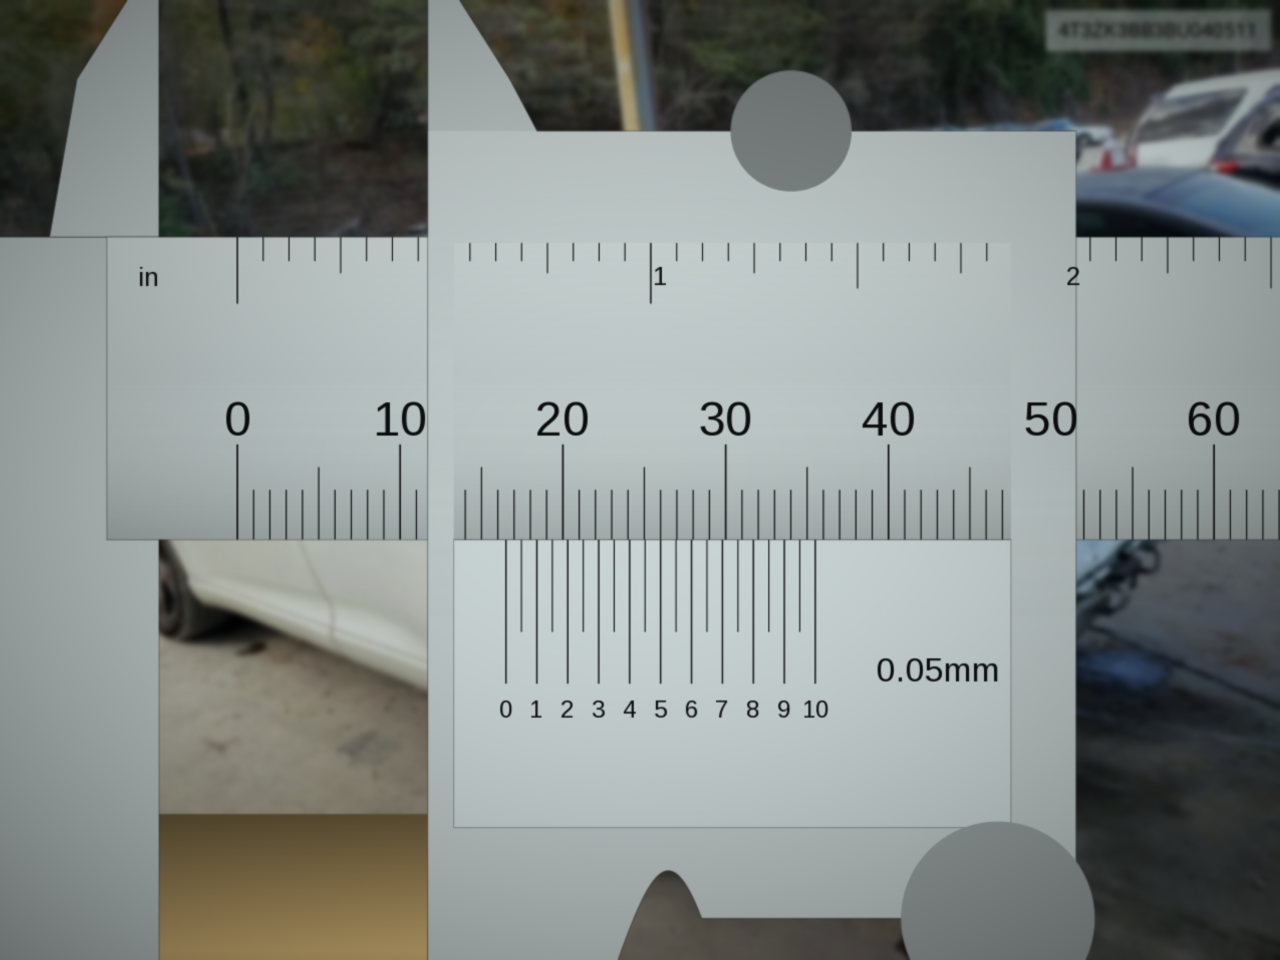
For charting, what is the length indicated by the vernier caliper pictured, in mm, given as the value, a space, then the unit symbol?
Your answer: 16.5 mm
